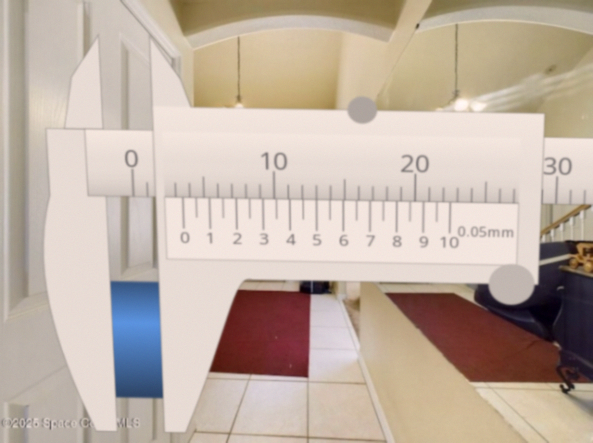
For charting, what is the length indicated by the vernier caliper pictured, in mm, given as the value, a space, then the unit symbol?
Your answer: 3.5 mm
